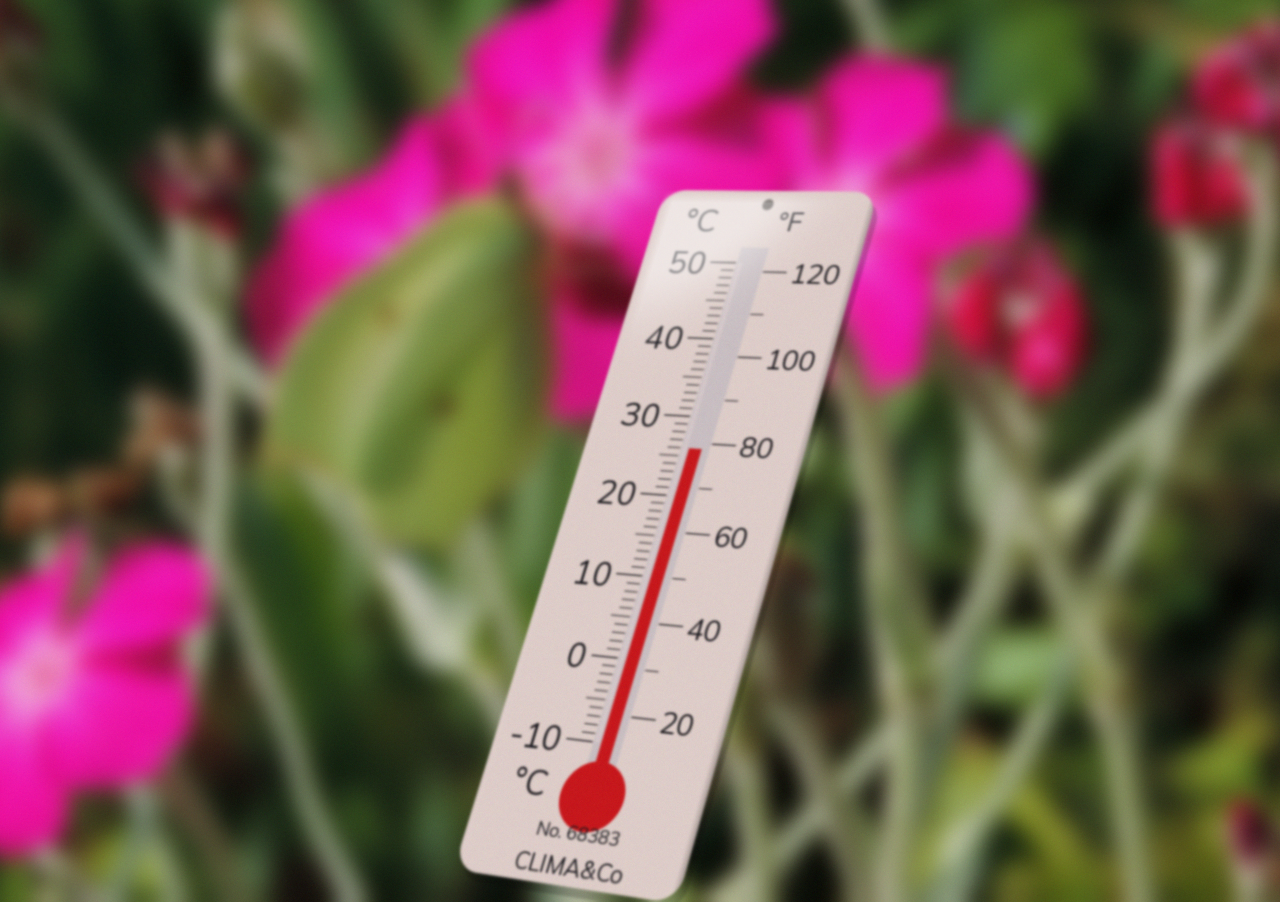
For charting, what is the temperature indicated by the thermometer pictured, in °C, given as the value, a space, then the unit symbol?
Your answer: 26 °C
